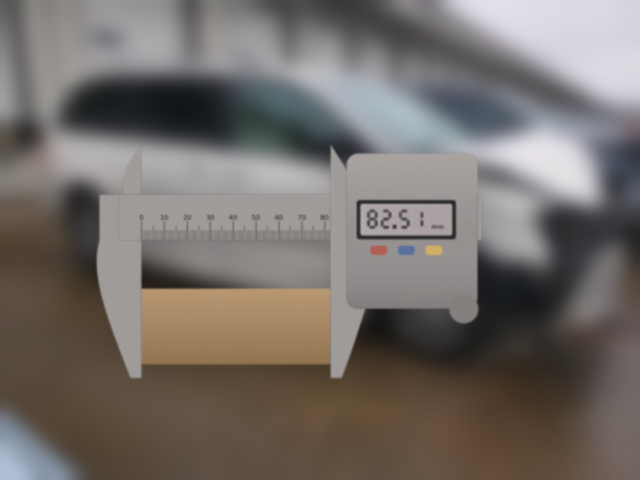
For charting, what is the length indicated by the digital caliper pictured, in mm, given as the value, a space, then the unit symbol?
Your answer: 82.51 mm
